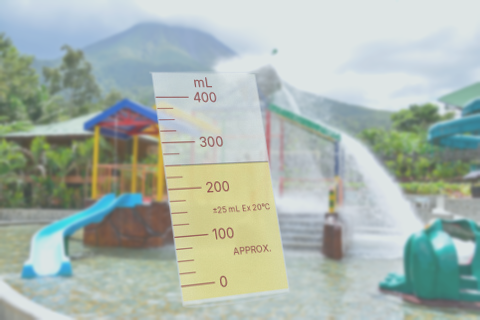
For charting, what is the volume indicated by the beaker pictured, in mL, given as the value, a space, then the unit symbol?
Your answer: 250 mL
